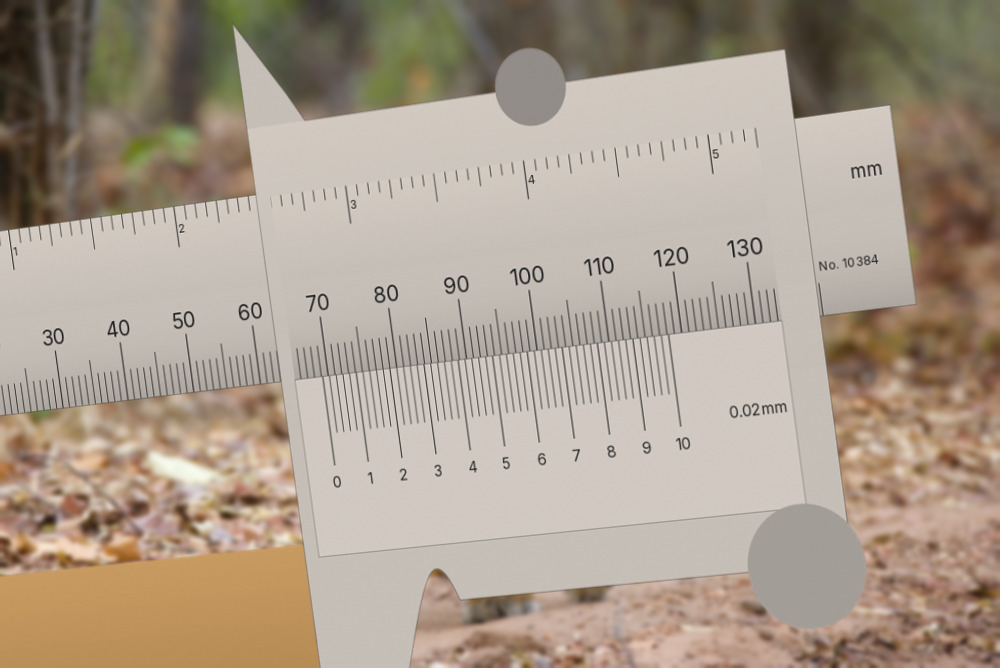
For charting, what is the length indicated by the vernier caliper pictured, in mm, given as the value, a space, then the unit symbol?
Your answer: 69.2 mm
